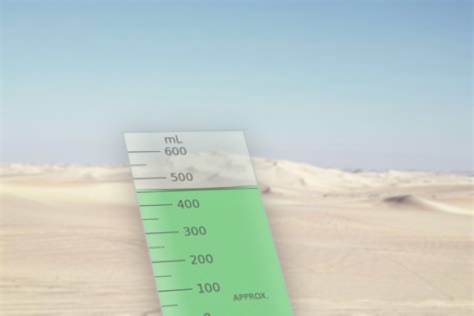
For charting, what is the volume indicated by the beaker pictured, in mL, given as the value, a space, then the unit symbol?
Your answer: 450 mL
